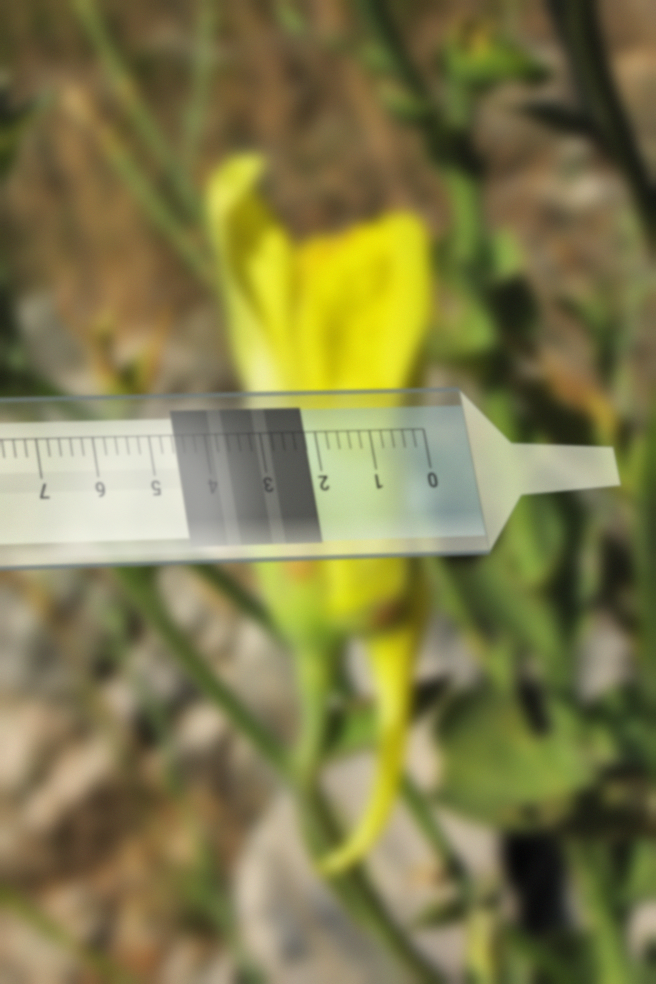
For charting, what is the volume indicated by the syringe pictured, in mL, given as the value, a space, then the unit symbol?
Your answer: 2.2 mL
